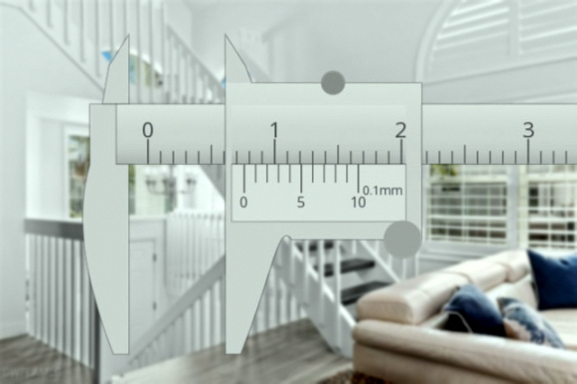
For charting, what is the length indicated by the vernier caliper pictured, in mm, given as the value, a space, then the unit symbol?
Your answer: 7.6 mm
